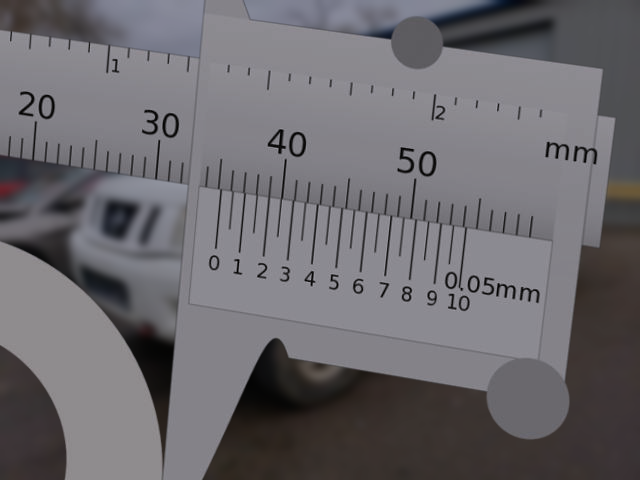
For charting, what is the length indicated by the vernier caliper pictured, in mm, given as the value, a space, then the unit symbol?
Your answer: 35.2 mm
